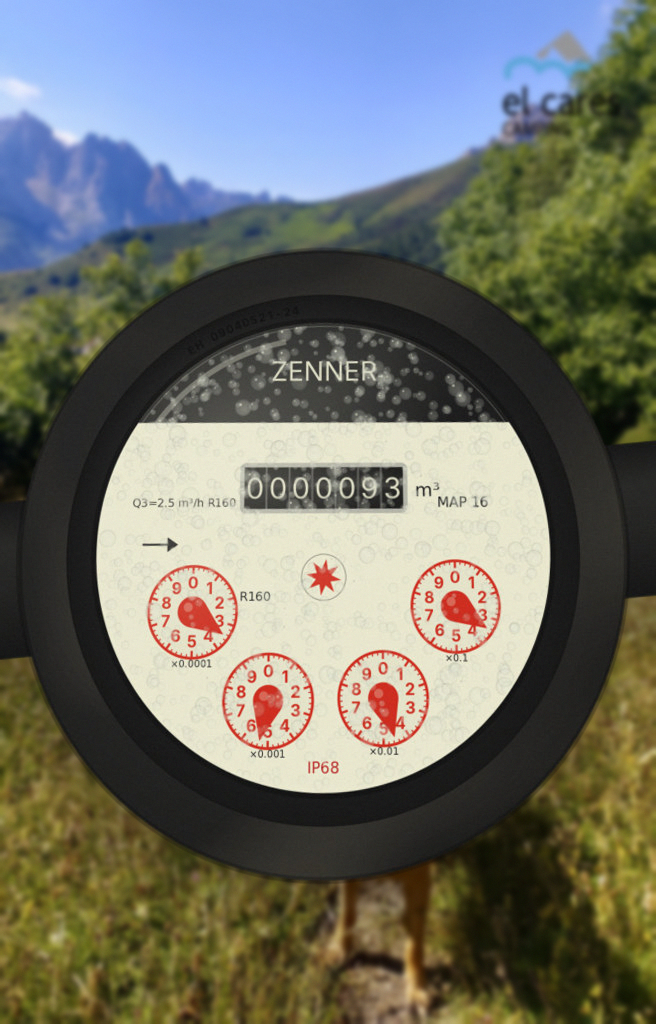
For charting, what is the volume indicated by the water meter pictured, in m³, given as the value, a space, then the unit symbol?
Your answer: 93.3453 m³
